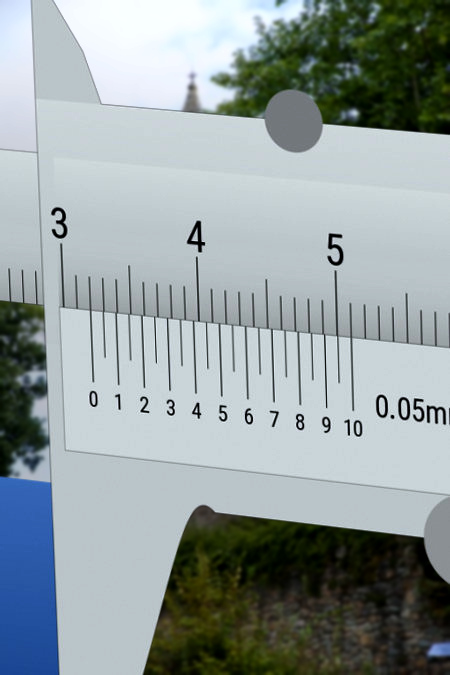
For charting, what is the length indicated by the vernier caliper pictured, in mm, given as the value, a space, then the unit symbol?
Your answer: 32.0 mm
